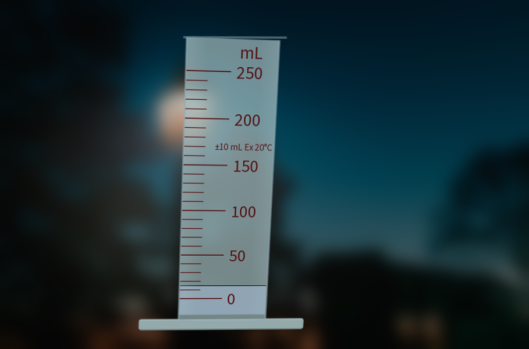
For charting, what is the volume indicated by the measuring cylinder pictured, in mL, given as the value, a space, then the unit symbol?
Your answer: 15 mL
